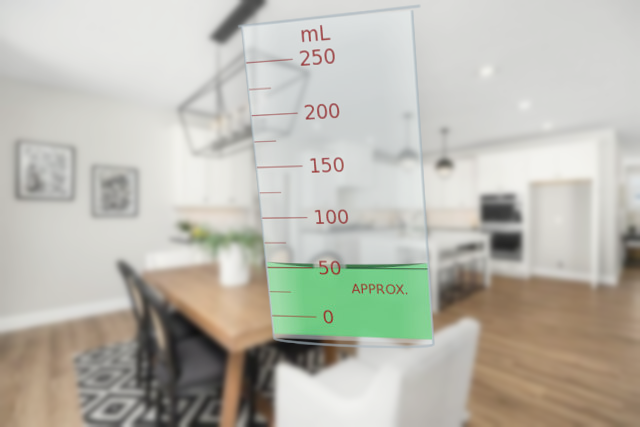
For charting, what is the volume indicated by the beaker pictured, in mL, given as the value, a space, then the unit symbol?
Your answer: 50 mL
